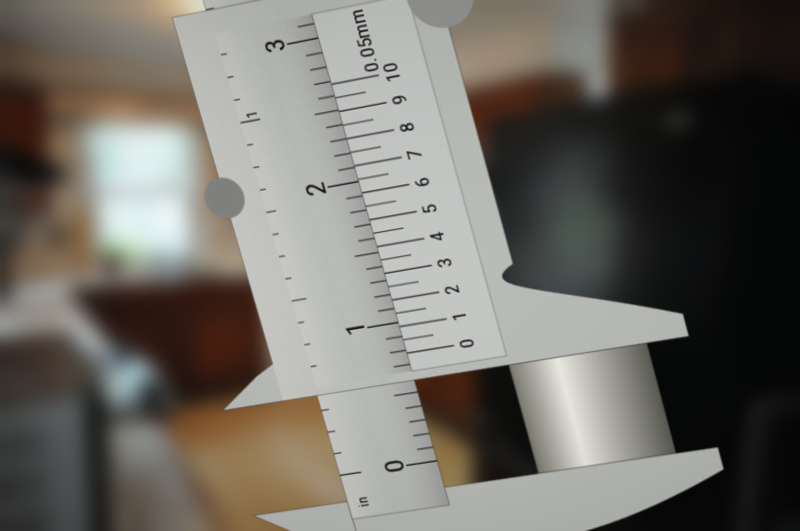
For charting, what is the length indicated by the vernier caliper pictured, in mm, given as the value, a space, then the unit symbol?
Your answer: 7.8 mm
